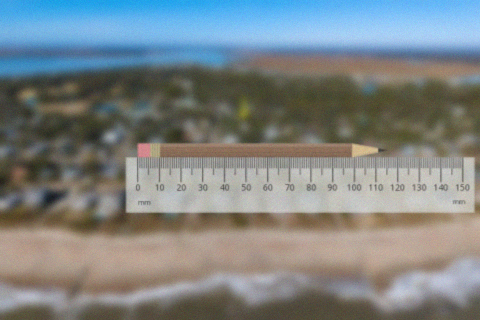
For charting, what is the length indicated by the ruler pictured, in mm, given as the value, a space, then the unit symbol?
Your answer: 115 mm
